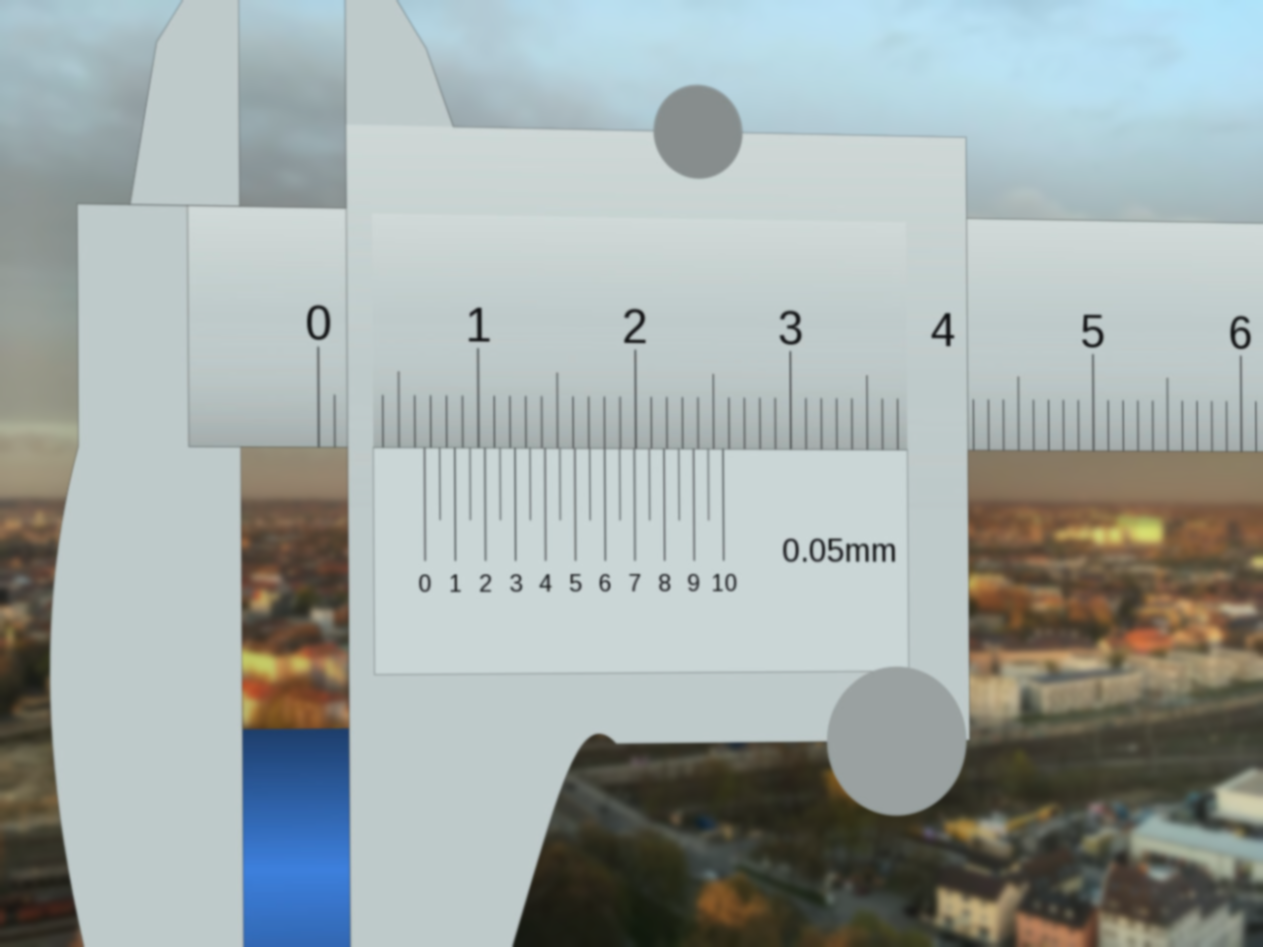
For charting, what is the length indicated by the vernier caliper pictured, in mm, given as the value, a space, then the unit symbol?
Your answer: 6.6 mm
